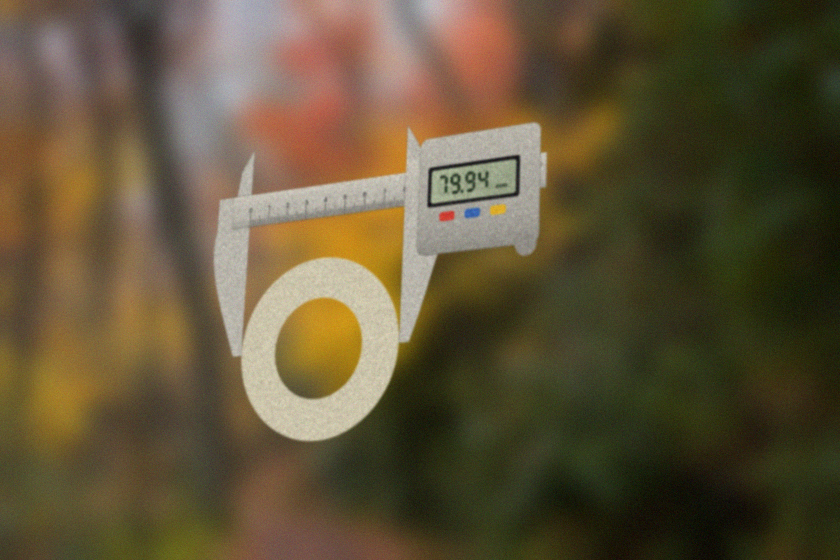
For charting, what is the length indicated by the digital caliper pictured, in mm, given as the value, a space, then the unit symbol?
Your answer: 79.94 mm
